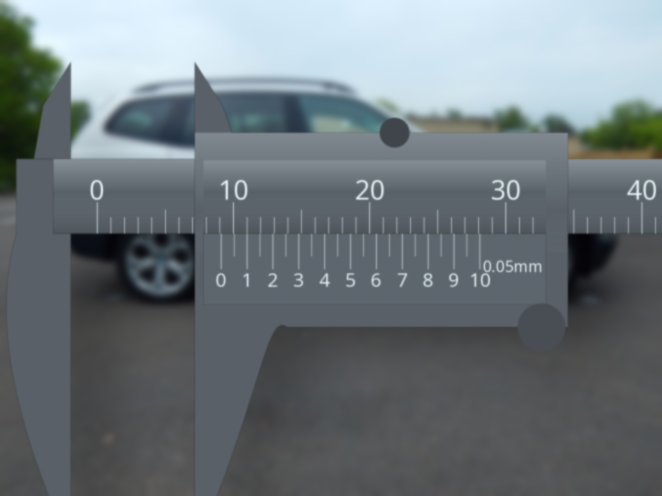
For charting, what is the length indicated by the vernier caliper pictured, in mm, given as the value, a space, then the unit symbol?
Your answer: 9.1 mm
